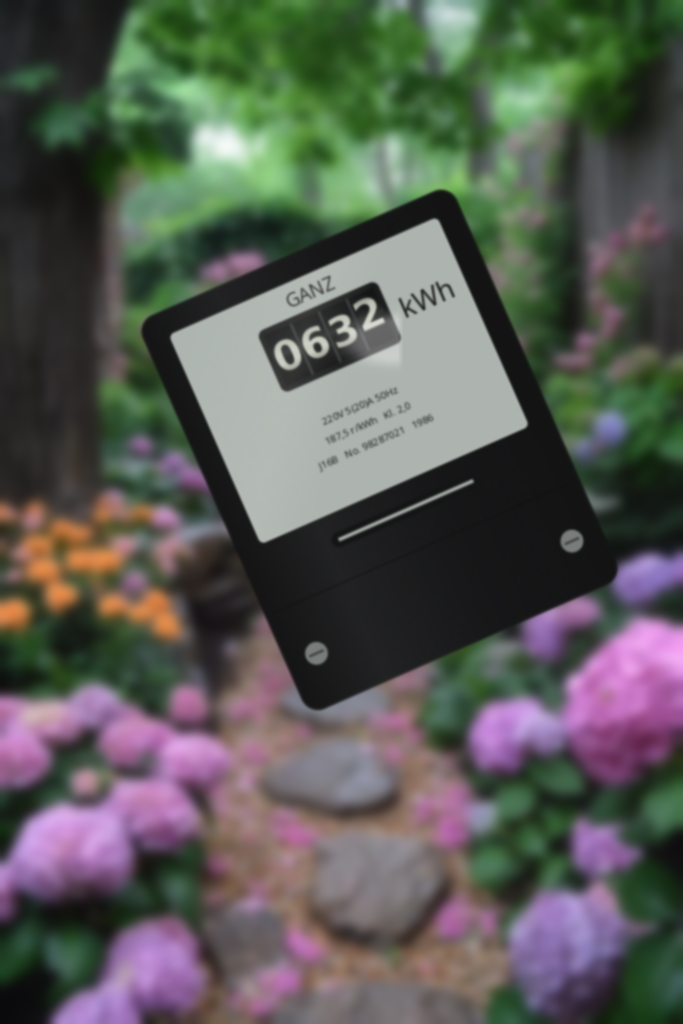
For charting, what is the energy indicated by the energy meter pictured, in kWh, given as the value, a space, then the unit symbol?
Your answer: 632 kWh
